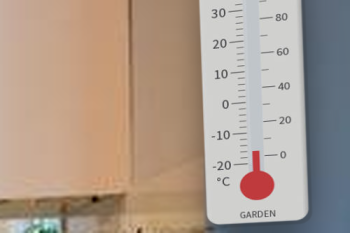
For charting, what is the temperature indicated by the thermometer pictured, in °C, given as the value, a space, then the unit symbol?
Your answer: -16 °C
